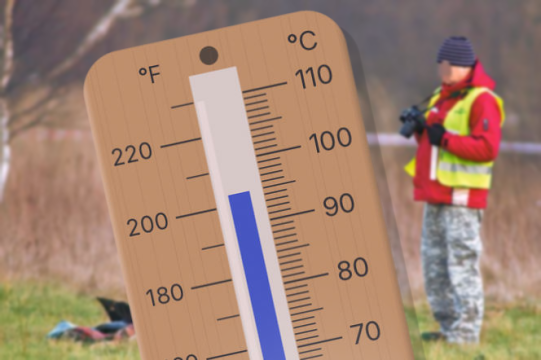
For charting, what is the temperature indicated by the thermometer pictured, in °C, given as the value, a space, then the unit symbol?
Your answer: 95 °C
